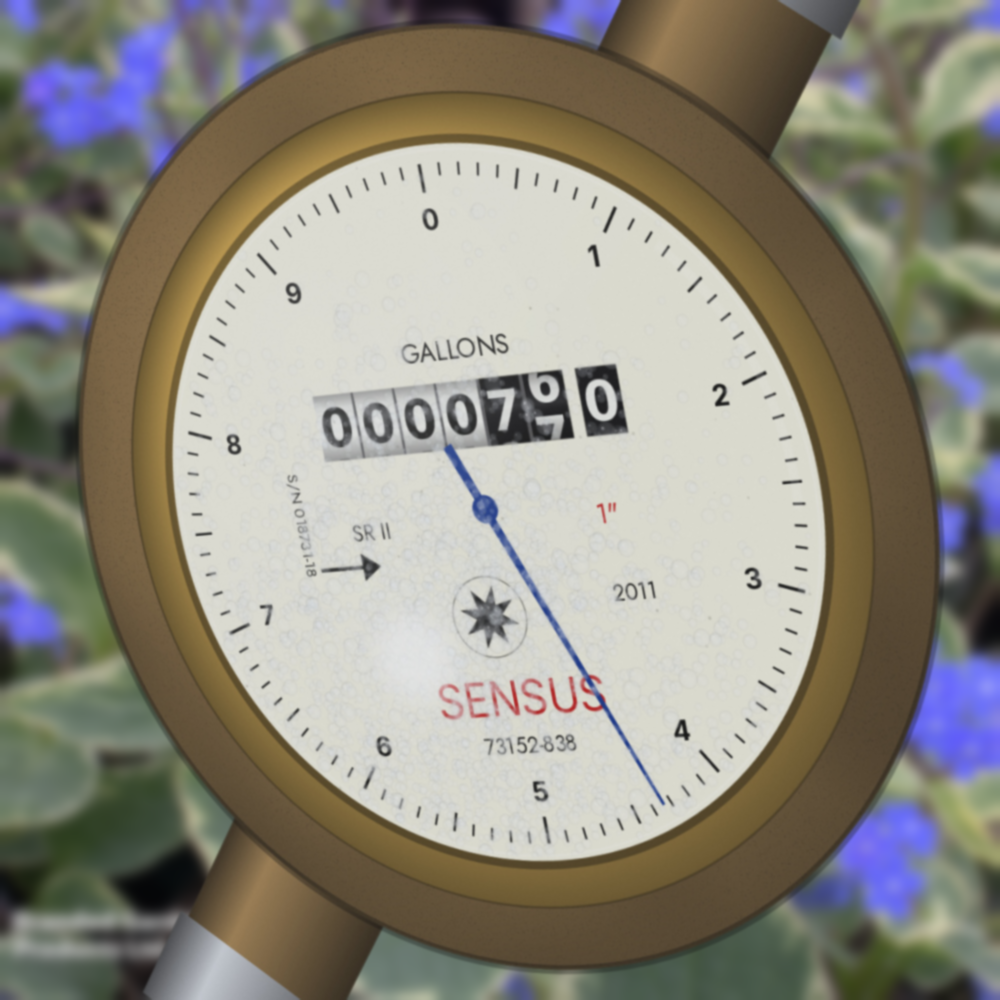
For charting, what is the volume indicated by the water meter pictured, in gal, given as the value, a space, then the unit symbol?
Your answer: 764.3 gal
